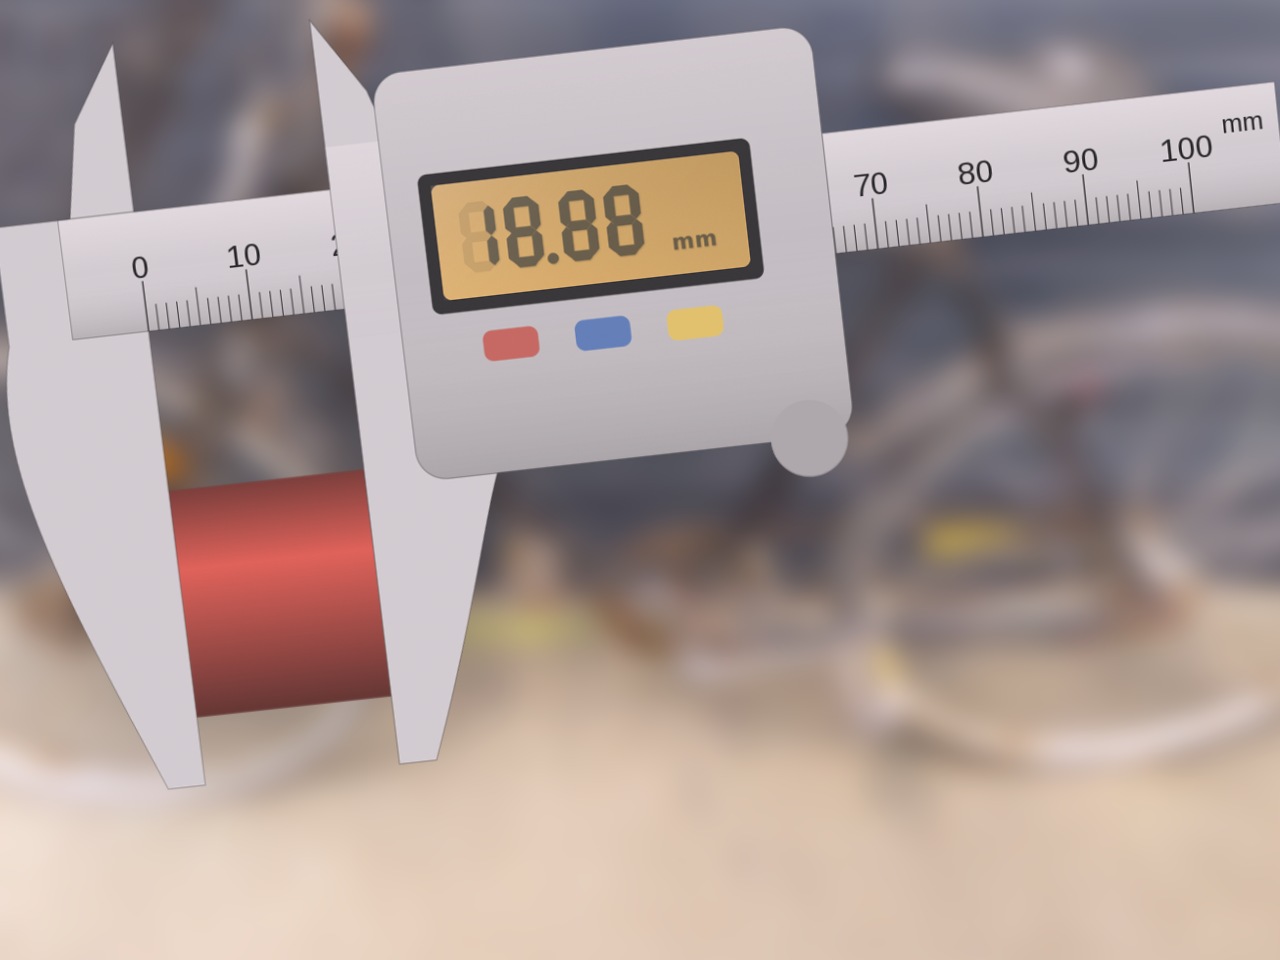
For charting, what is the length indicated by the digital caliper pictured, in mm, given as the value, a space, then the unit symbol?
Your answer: 18.88 mm
